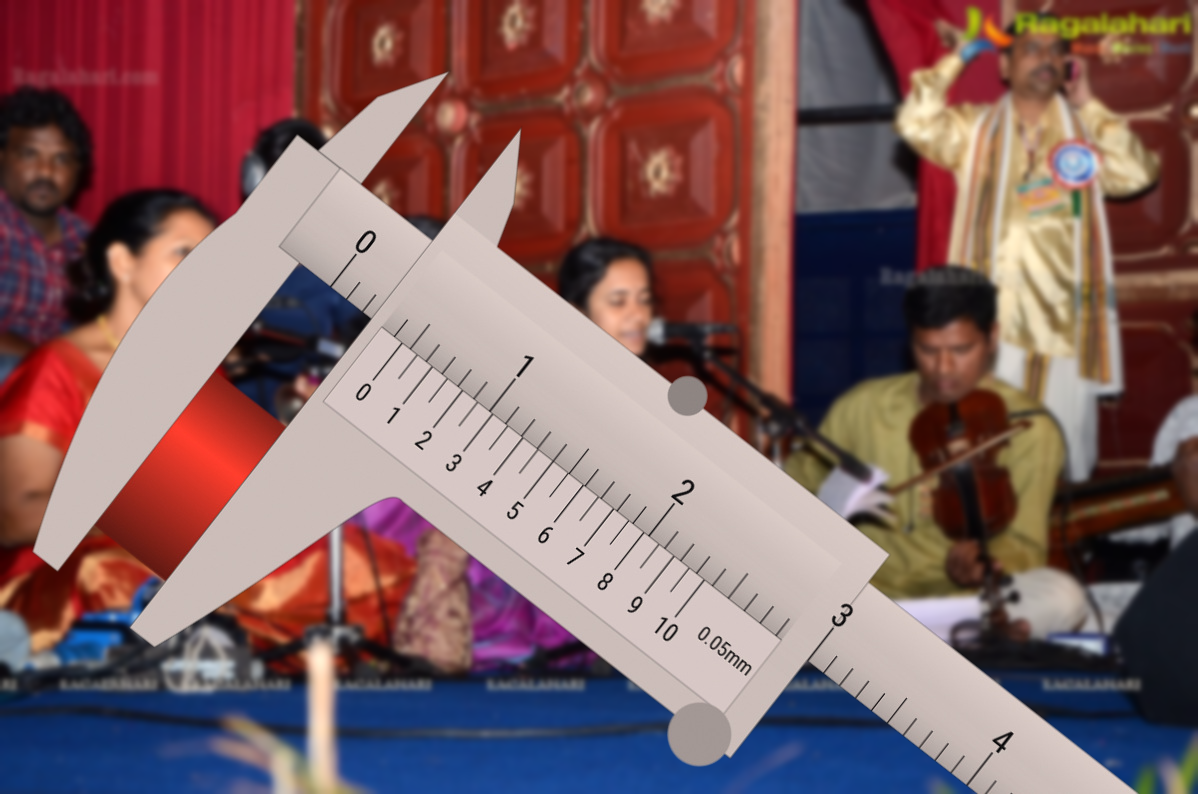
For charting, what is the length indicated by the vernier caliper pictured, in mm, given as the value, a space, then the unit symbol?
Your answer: 4.5 mm
